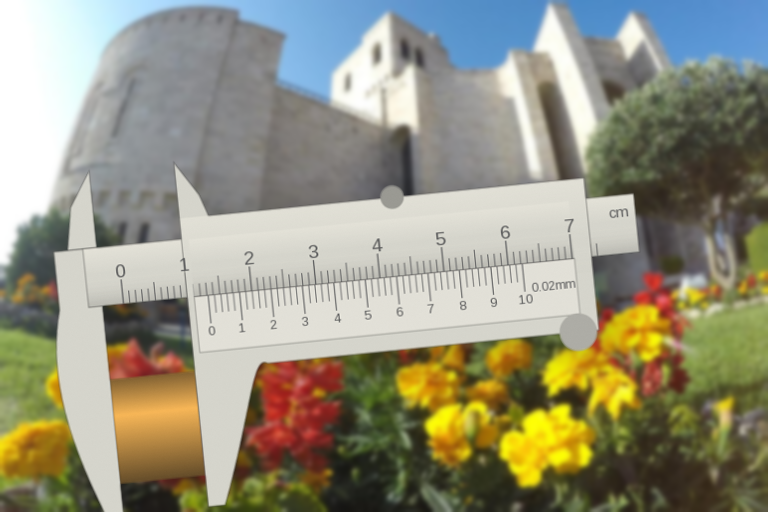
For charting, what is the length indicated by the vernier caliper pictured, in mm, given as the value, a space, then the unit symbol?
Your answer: 13.2 mm
